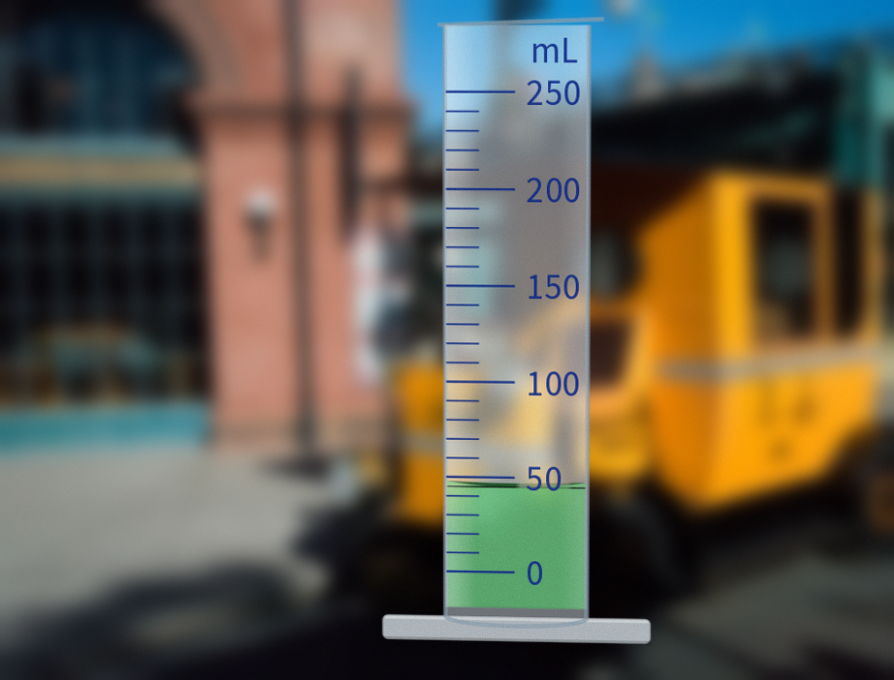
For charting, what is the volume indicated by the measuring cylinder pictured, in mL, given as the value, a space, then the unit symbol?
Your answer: 45 mL
